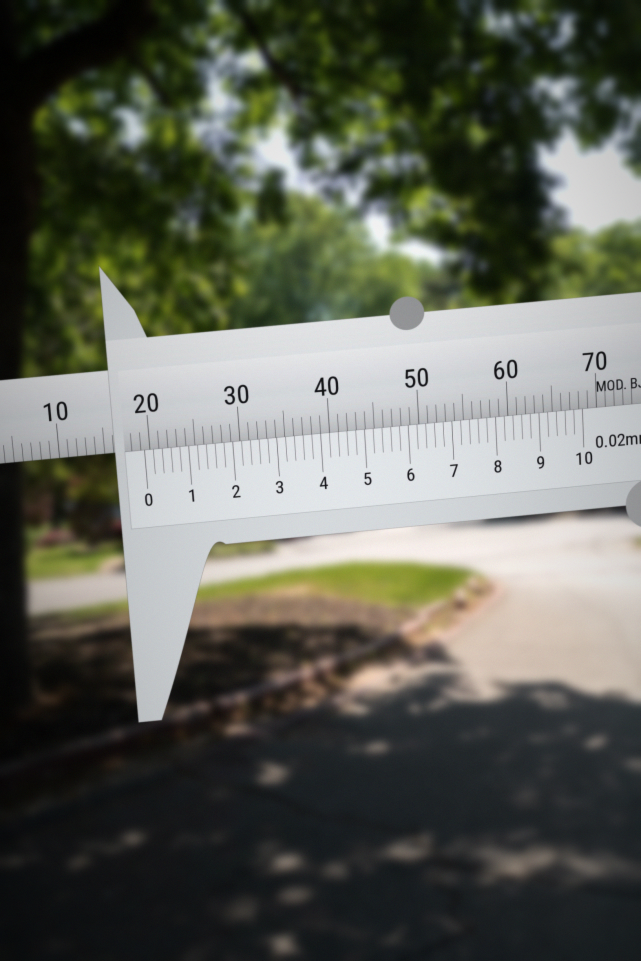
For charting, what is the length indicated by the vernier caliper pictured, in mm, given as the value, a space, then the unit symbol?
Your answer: 19.4 mm
